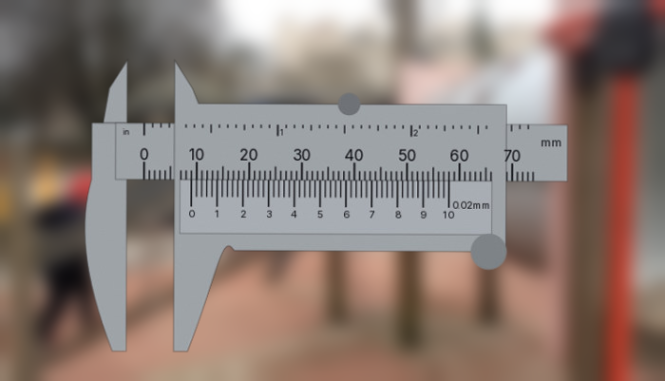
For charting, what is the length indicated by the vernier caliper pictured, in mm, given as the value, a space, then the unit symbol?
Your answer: 9.0 mm
